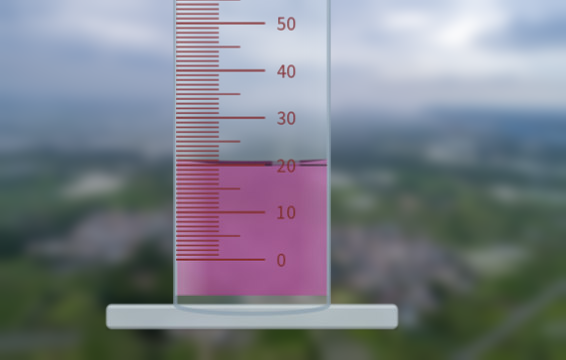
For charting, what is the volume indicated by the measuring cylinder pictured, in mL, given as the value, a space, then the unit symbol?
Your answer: 20 mL
